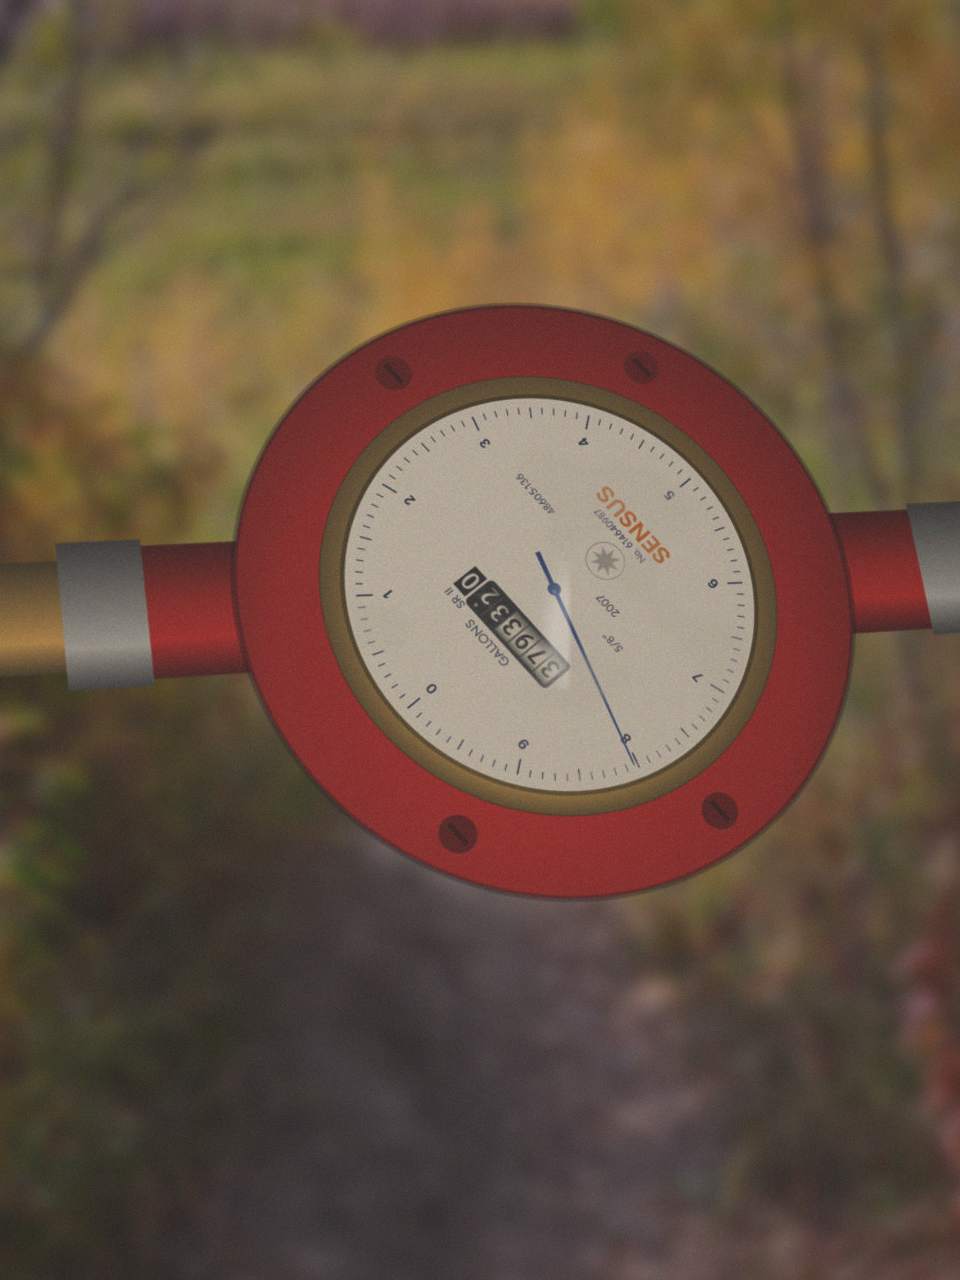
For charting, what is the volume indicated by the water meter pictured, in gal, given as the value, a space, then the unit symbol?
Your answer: 3793318.0 gal
